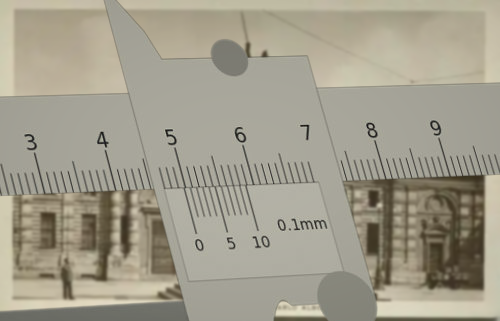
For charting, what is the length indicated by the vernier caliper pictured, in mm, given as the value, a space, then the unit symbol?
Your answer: 49.8 mm
